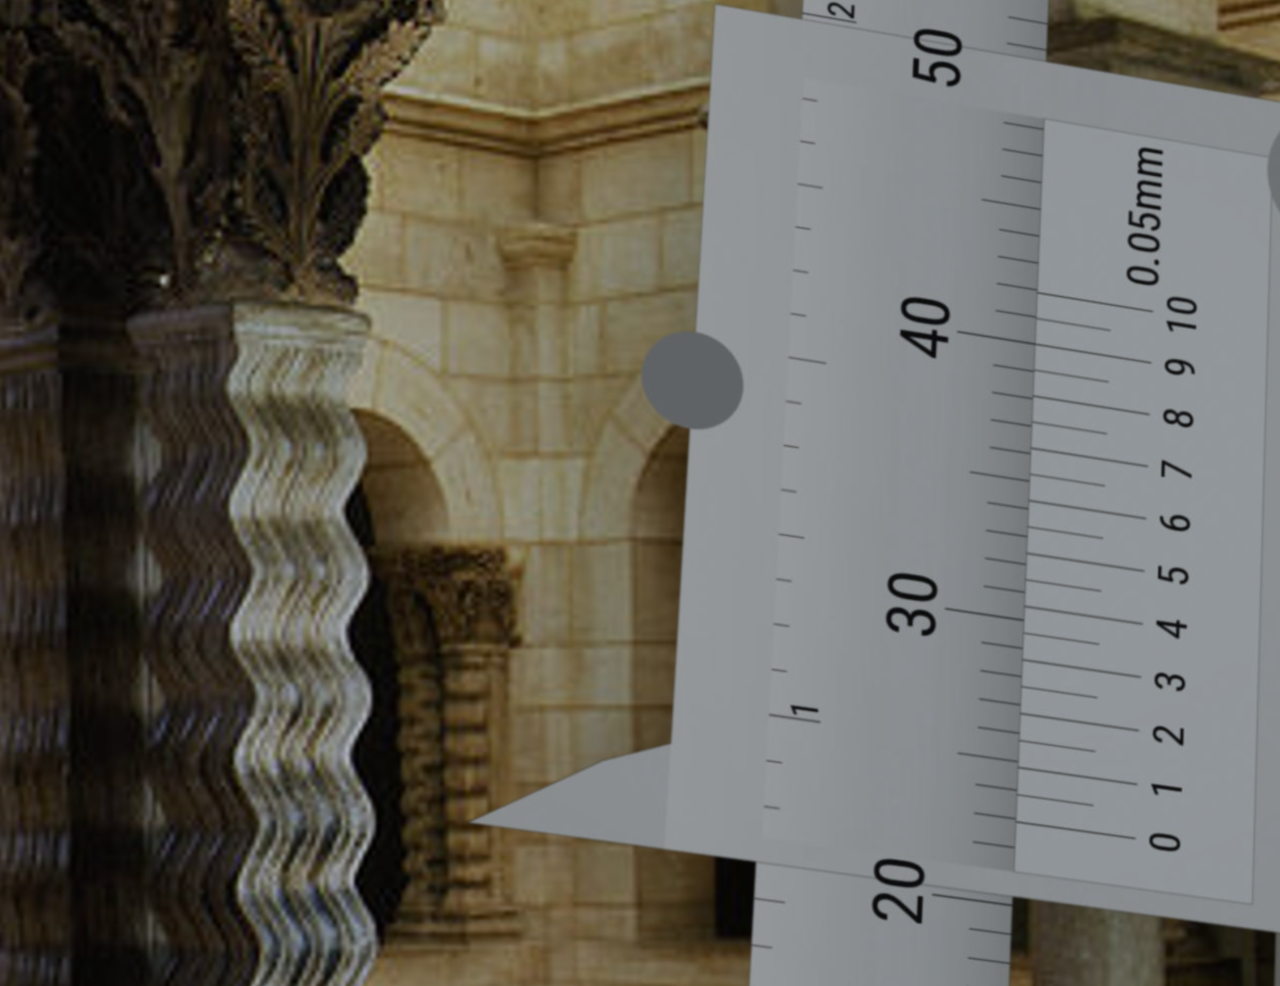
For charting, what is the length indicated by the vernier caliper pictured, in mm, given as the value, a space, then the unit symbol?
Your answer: 22.9 mm
